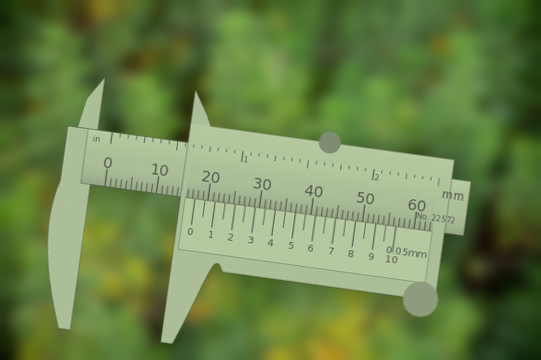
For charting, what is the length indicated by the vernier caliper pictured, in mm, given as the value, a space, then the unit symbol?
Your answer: 17.5 mm
